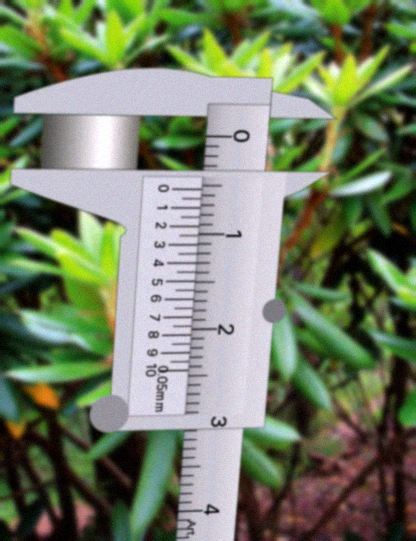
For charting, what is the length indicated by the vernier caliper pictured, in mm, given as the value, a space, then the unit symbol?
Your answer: 5.4 mm
